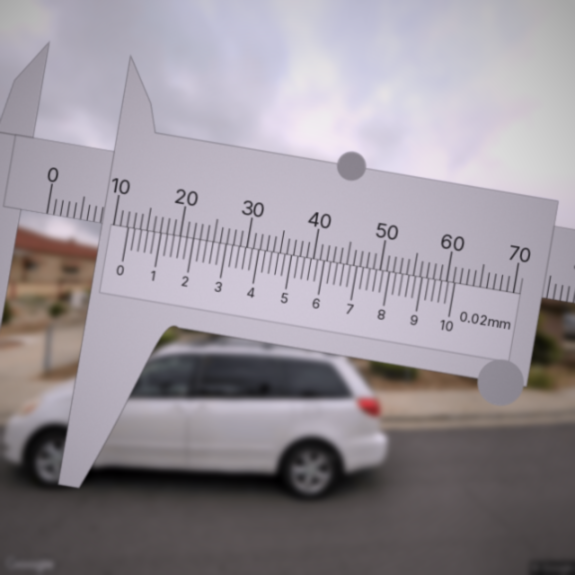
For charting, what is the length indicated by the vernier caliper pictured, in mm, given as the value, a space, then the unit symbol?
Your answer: 12.2 mm
